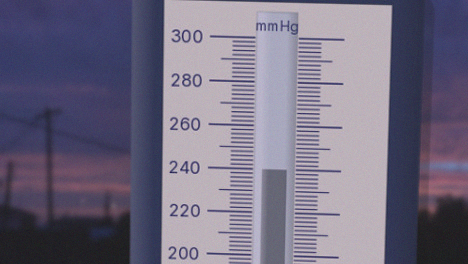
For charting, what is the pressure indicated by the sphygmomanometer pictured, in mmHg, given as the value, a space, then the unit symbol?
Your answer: 240 mmHg
